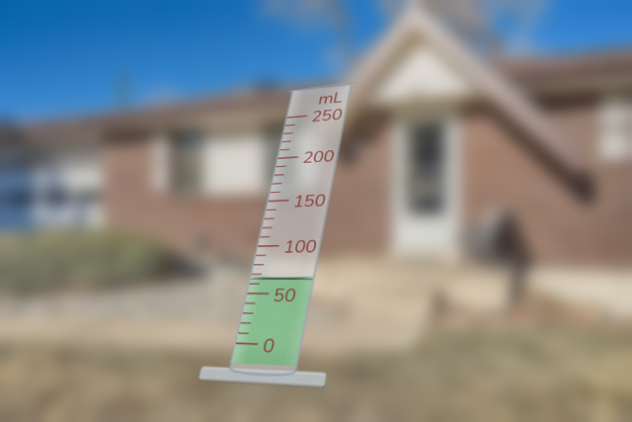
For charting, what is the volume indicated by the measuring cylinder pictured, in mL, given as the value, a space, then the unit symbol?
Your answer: 65 mL
